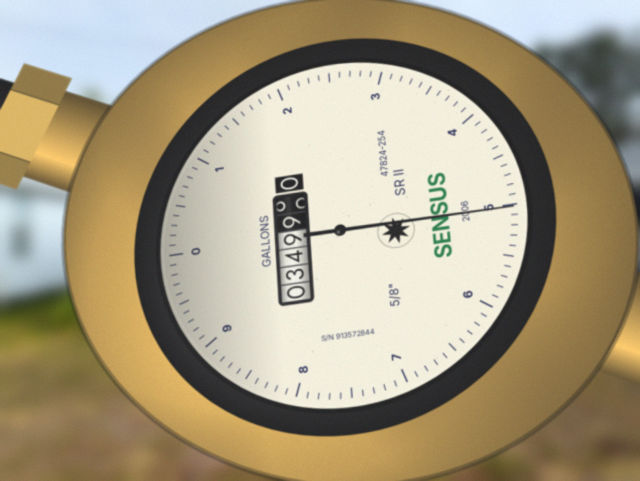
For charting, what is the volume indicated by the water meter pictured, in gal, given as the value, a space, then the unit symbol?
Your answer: 349985.0 gal
